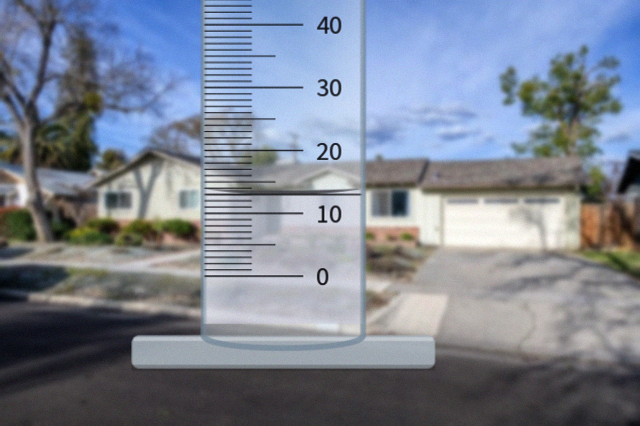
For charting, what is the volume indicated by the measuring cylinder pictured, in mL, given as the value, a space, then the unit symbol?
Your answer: 13 mL
